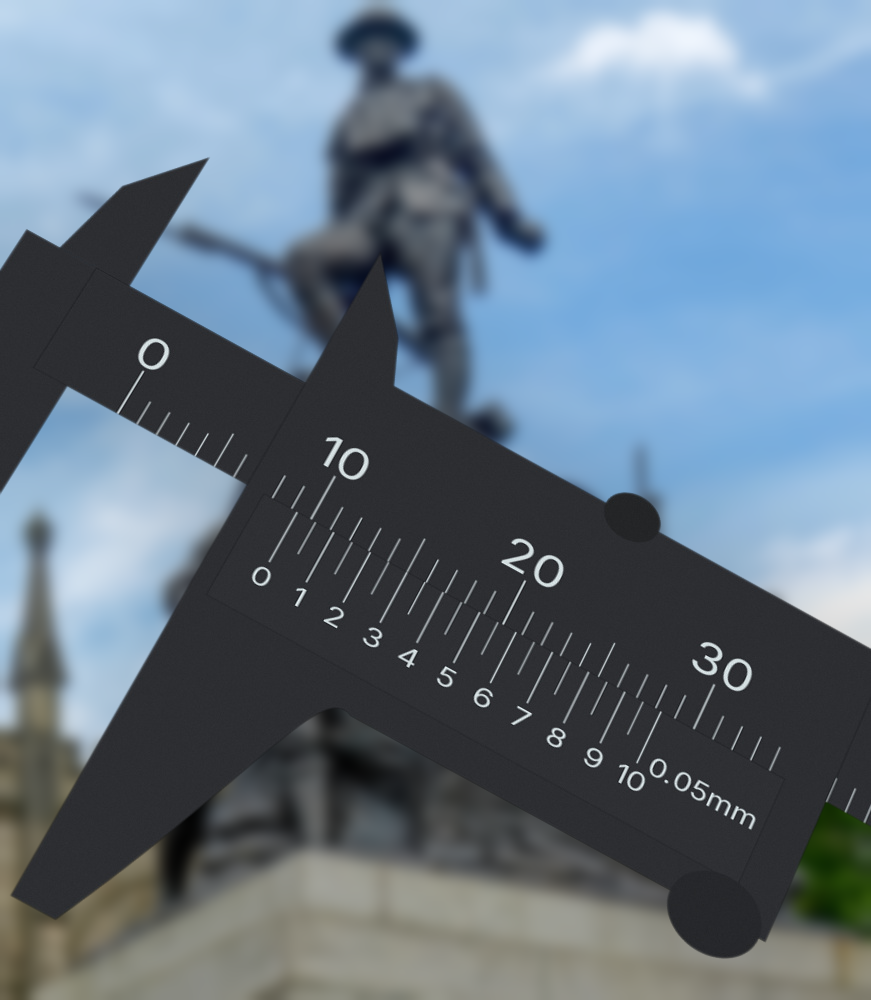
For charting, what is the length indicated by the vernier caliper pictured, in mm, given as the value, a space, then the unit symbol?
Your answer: 9.30 mm
